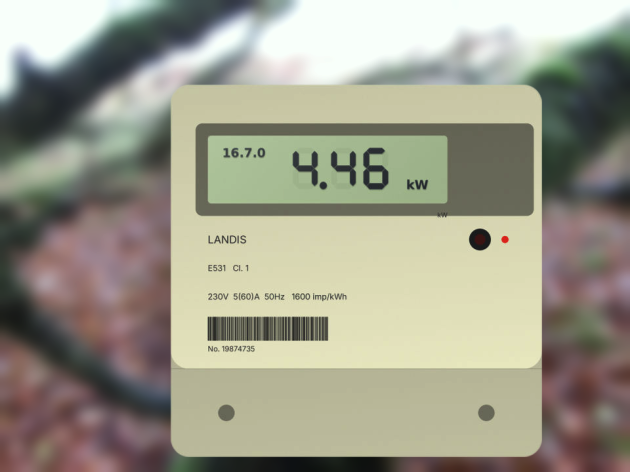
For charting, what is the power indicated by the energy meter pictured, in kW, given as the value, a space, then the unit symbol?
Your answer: 4.46 kW
